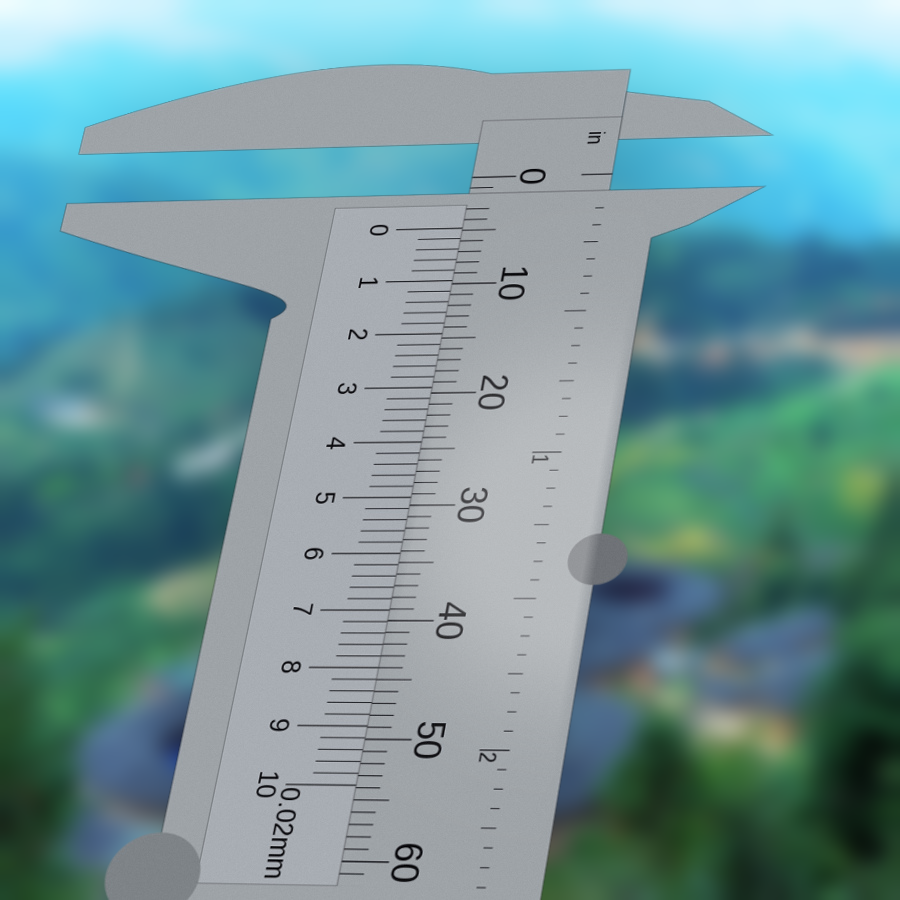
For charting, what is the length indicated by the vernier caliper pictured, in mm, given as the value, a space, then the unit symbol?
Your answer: 4.8 mm
